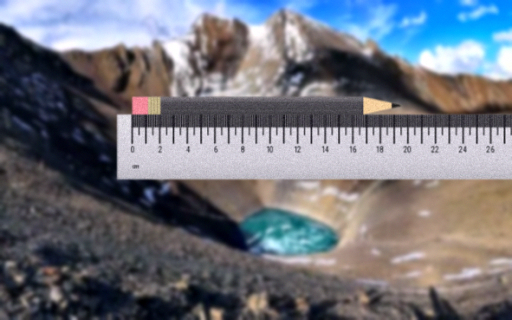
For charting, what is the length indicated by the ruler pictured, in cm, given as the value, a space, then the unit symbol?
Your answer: 19.5 cm
